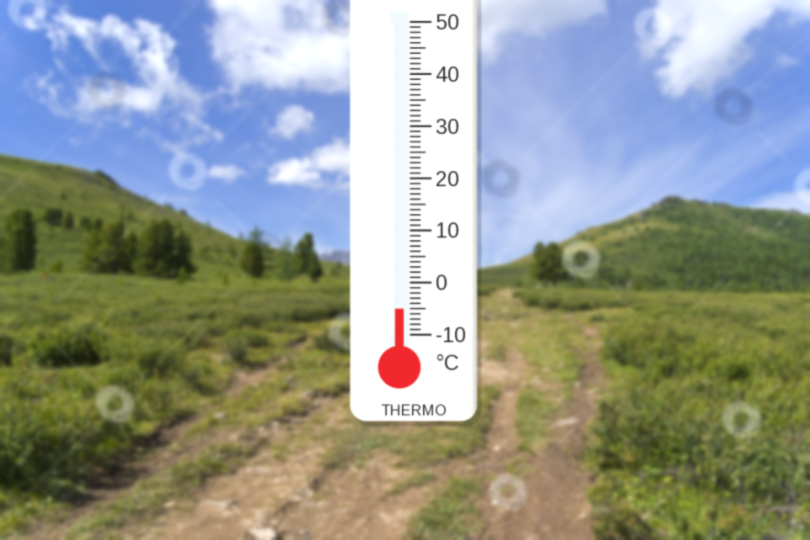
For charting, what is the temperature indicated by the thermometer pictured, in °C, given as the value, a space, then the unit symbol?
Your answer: -5 °C
